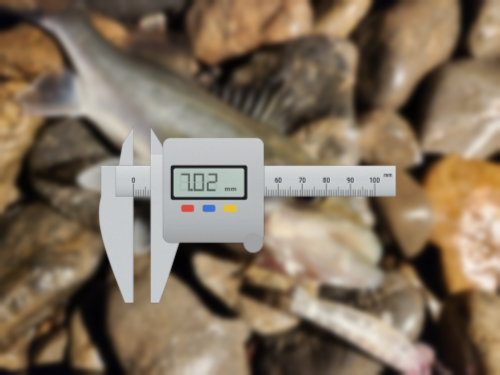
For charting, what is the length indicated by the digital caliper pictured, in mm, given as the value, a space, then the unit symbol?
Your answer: 7.02 mm
